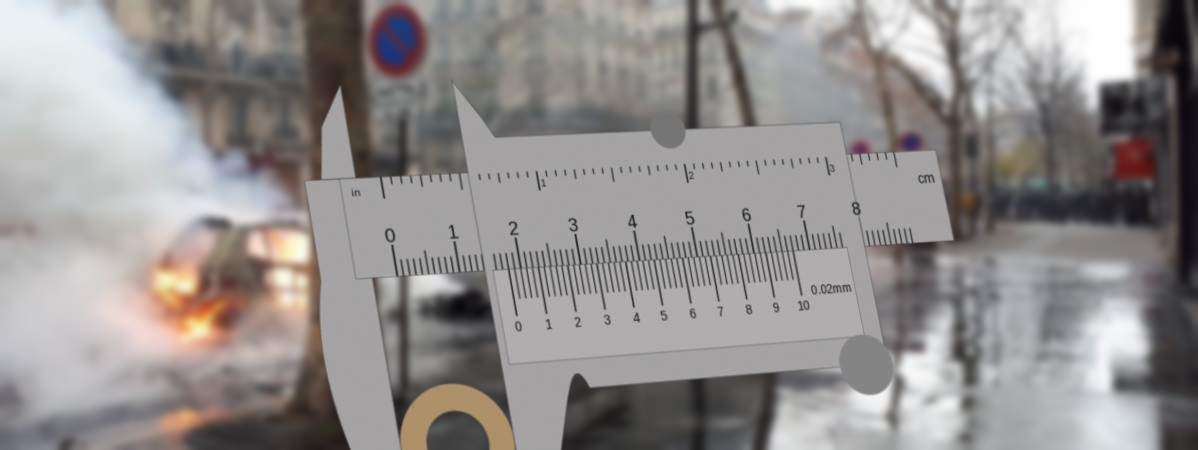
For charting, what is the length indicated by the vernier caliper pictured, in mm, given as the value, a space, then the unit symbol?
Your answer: 18.0 mm
